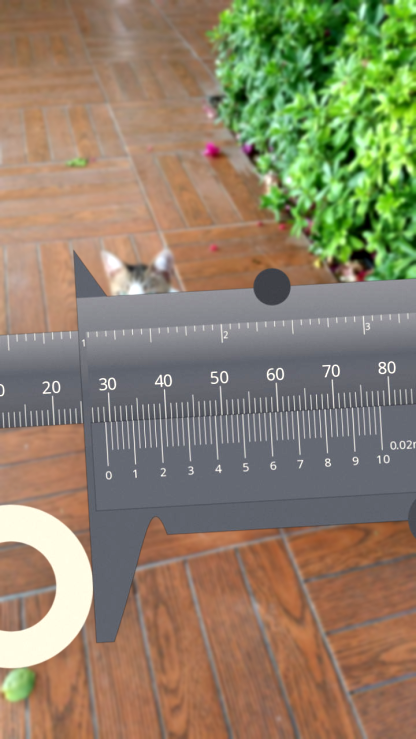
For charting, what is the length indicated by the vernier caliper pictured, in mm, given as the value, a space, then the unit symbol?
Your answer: 29.2 mm
